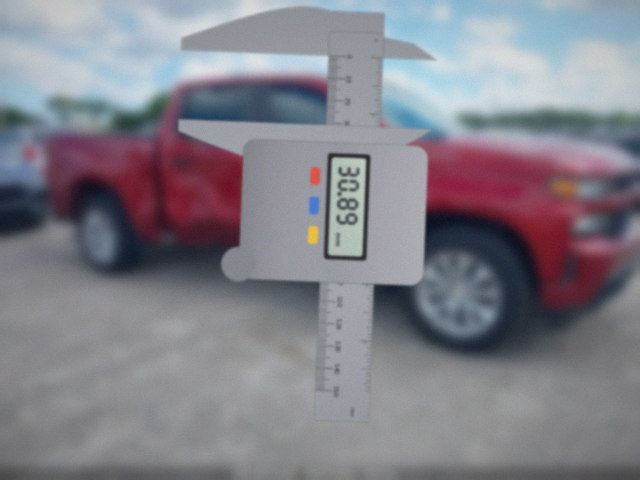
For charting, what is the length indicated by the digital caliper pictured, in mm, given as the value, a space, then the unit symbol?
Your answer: 30.89 mm
